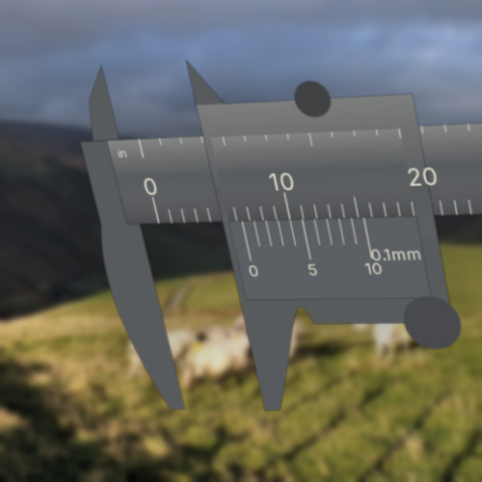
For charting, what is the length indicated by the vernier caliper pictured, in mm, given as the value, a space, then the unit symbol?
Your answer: 6.4 mm
